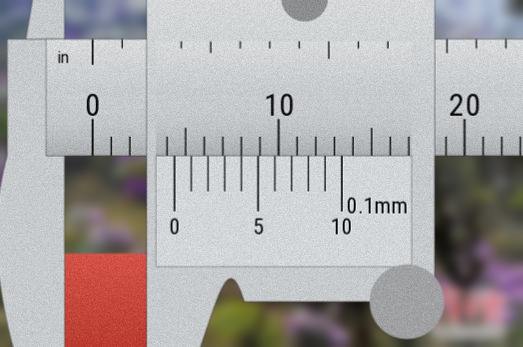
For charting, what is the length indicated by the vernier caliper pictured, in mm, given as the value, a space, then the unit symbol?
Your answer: 4.4 mm
